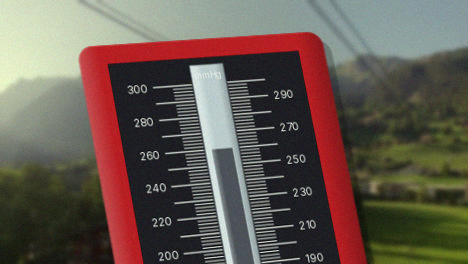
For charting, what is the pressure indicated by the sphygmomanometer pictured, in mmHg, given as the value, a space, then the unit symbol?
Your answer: 260 mmHg
